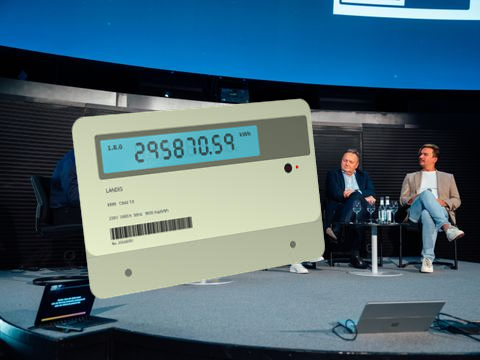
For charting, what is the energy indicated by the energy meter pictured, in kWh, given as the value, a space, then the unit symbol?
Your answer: 295870.59 kWh
